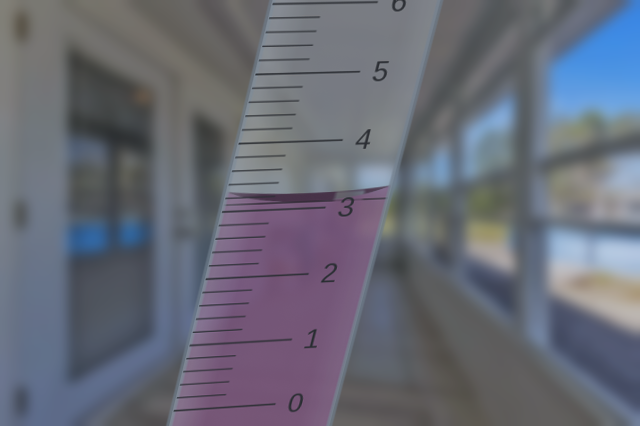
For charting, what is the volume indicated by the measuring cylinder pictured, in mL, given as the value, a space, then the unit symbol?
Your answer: 3.1 mL
